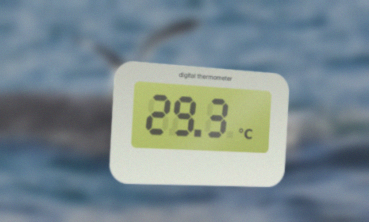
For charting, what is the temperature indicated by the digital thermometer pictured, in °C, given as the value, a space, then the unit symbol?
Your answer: 29.3 °C
